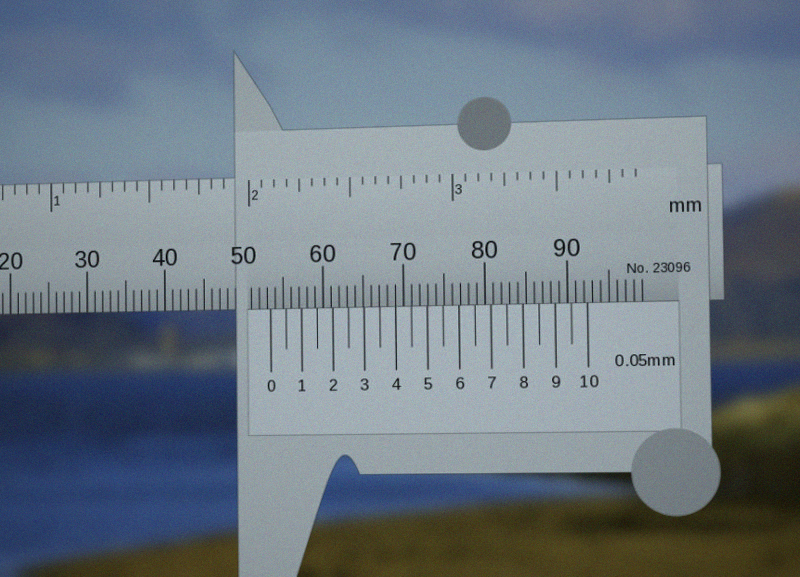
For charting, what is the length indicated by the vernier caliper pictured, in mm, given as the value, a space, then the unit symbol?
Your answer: 53.4 mm
